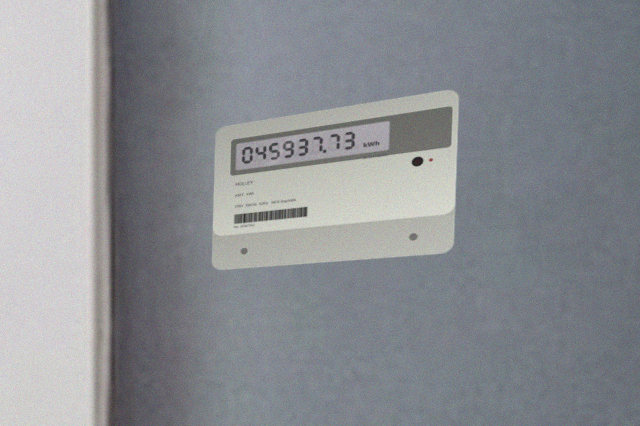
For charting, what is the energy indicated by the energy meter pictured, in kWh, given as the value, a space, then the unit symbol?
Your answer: 45937.73 kWh
